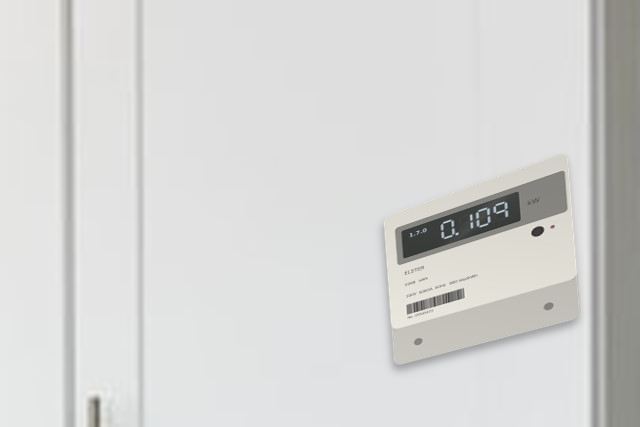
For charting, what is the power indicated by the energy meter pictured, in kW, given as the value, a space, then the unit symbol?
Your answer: 0.109 kW
